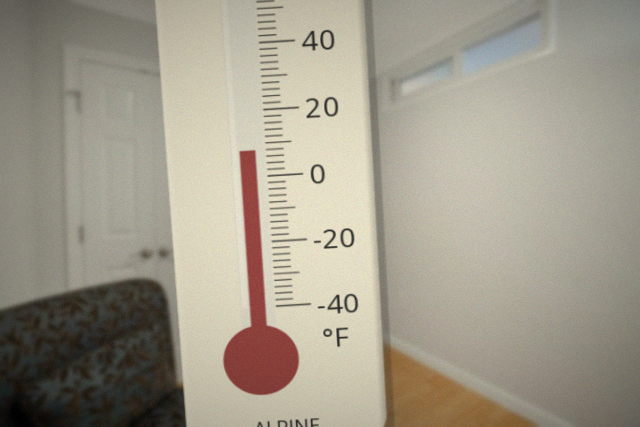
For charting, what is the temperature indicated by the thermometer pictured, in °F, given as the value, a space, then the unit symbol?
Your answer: 8 °F
